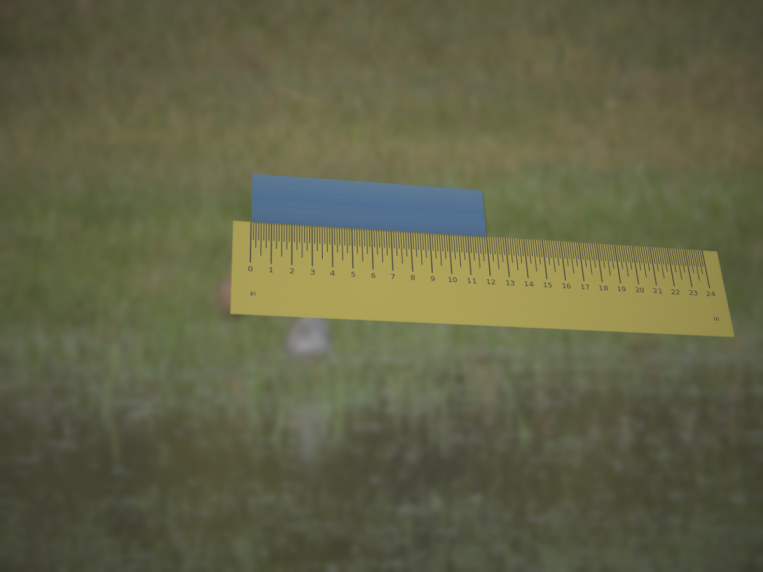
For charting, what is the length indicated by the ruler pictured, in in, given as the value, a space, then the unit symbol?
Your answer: 12 in
